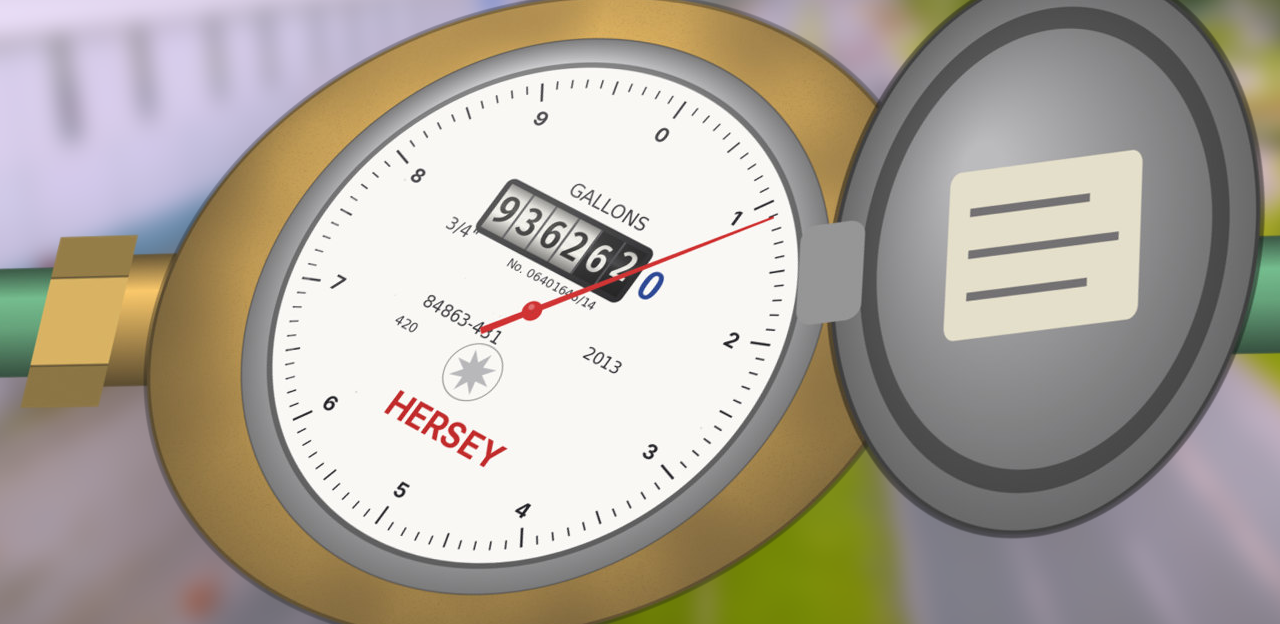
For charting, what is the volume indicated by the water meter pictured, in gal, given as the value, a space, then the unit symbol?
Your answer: 9362621.1 gal
